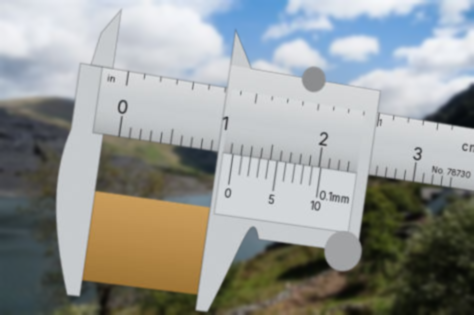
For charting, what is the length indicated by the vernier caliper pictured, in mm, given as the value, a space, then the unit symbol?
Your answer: 11.2 mm
